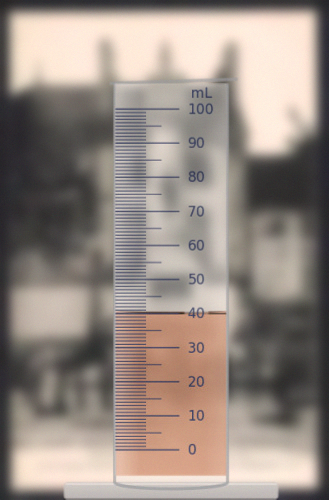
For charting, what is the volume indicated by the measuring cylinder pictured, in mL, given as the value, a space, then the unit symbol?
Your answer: 40 mL
